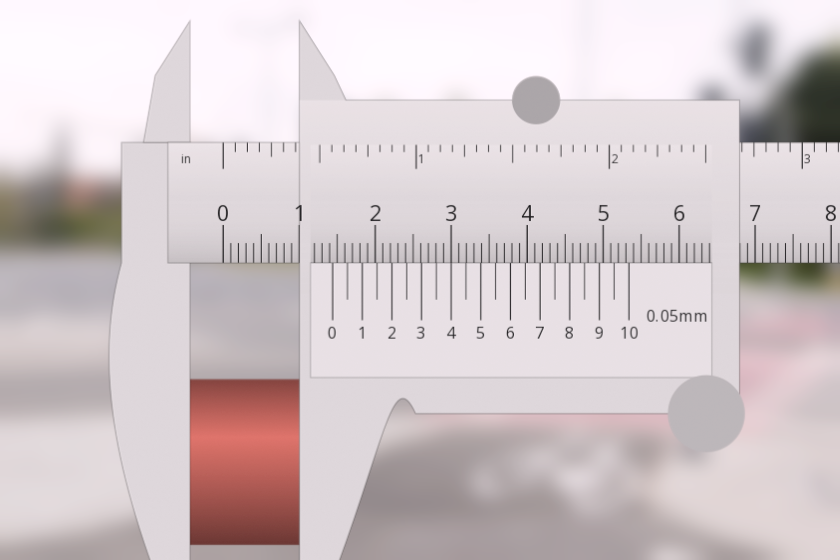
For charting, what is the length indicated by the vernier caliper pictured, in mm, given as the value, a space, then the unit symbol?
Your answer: 14.4 mm
